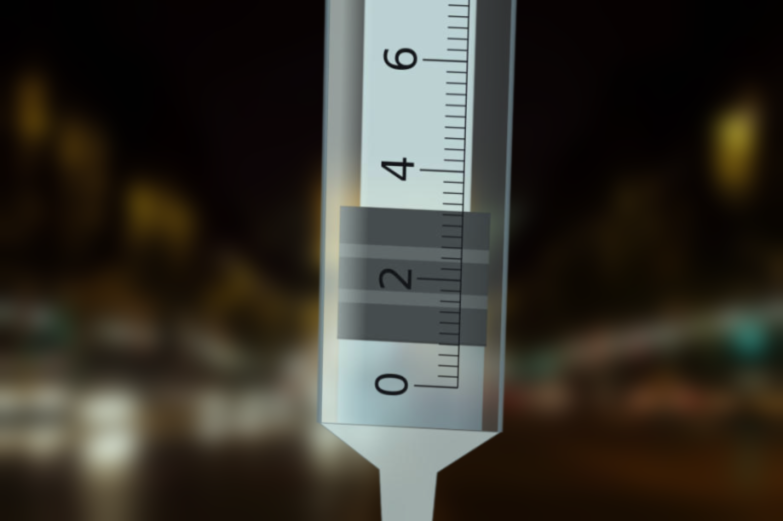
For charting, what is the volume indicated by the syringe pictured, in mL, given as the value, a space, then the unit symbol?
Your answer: 0.8 mL
